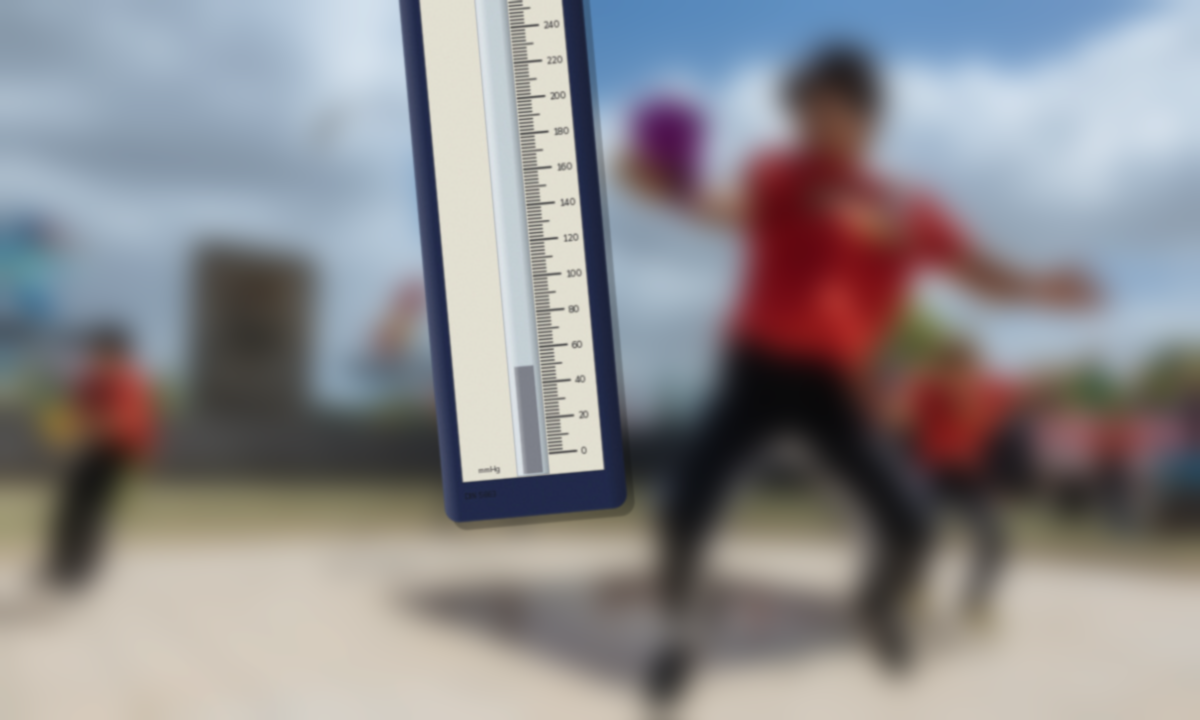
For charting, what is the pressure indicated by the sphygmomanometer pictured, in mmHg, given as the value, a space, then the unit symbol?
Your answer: 50 mmHg
